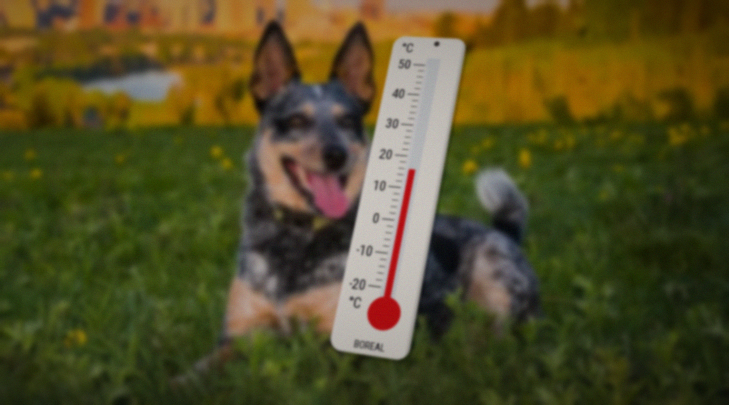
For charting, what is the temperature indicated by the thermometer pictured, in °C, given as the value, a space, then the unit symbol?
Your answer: 16 °C
